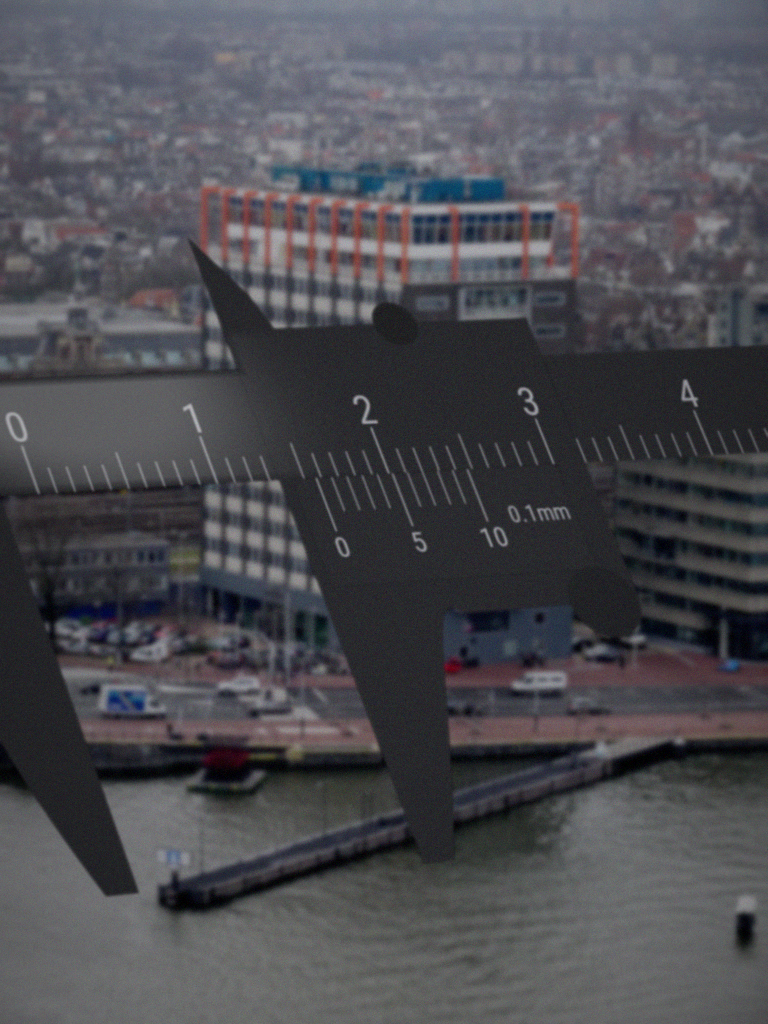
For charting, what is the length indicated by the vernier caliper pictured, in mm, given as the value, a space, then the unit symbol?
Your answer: 15.7 mm
